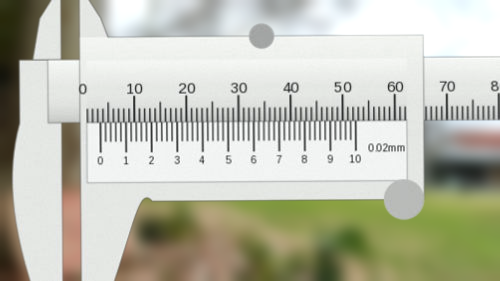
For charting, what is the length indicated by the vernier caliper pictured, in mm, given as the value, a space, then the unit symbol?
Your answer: 3.5 mm
